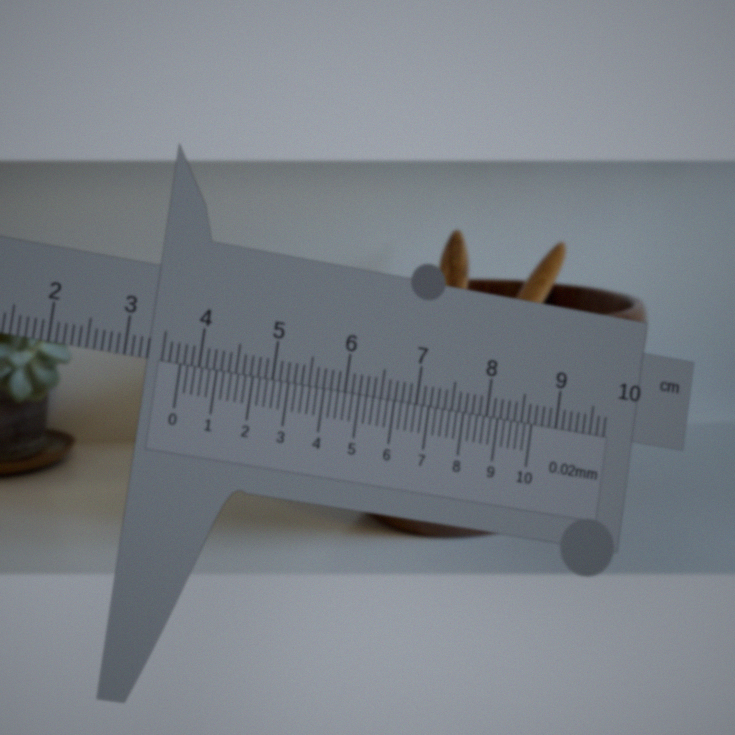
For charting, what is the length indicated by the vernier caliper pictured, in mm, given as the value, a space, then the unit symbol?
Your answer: 37.5 mm
